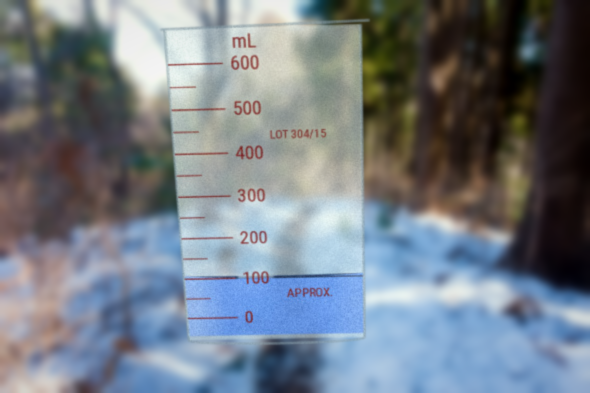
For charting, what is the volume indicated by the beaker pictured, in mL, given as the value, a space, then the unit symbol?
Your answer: 100 mL
